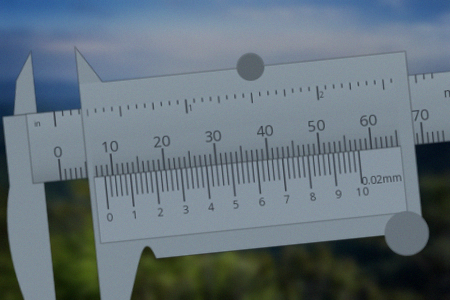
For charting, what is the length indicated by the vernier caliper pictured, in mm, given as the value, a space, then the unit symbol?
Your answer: 8.5 mm
